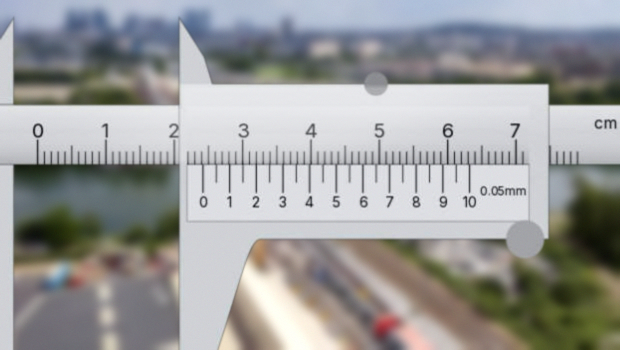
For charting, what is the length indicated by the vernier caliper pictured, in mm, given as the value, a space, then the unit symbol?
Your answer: 24.2 mm
